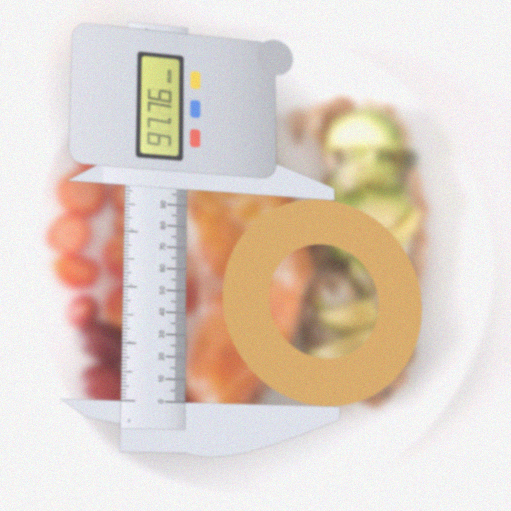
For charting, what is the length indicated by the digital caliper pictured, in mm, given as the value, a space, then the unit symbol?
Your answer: 97.76 mm
